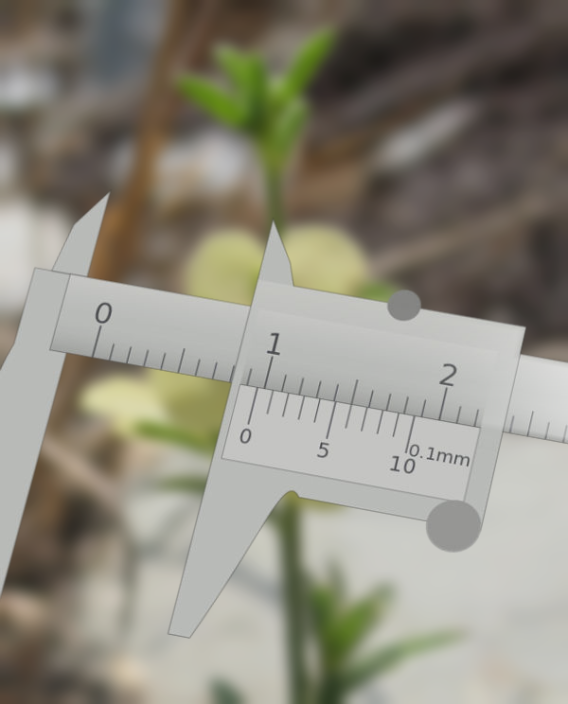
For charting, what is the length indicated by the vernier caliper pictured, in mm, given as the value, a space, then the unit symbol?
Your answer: 9.6 mm
